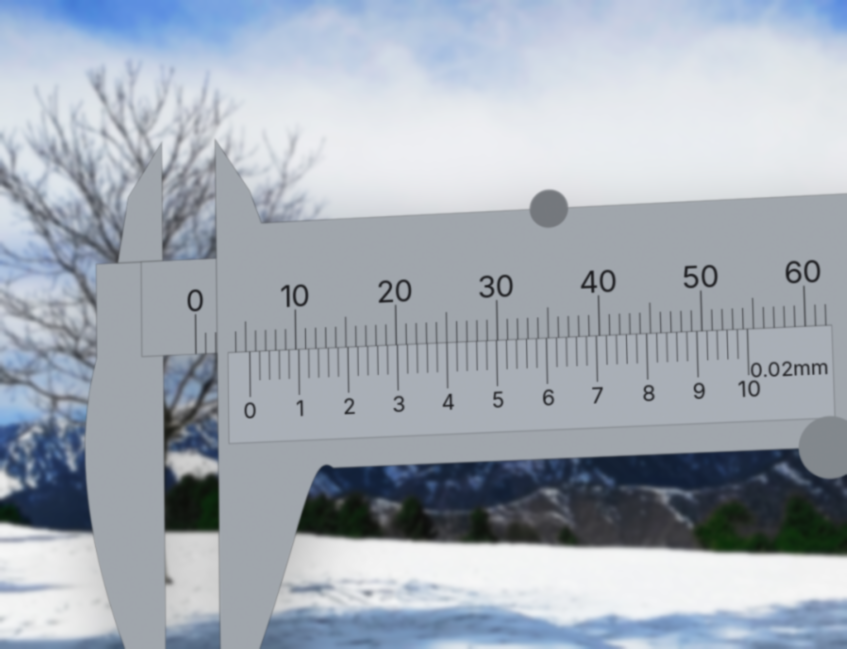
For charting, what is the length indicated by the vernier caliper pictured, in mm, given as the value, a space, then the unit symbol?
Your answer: 5.4 mm
